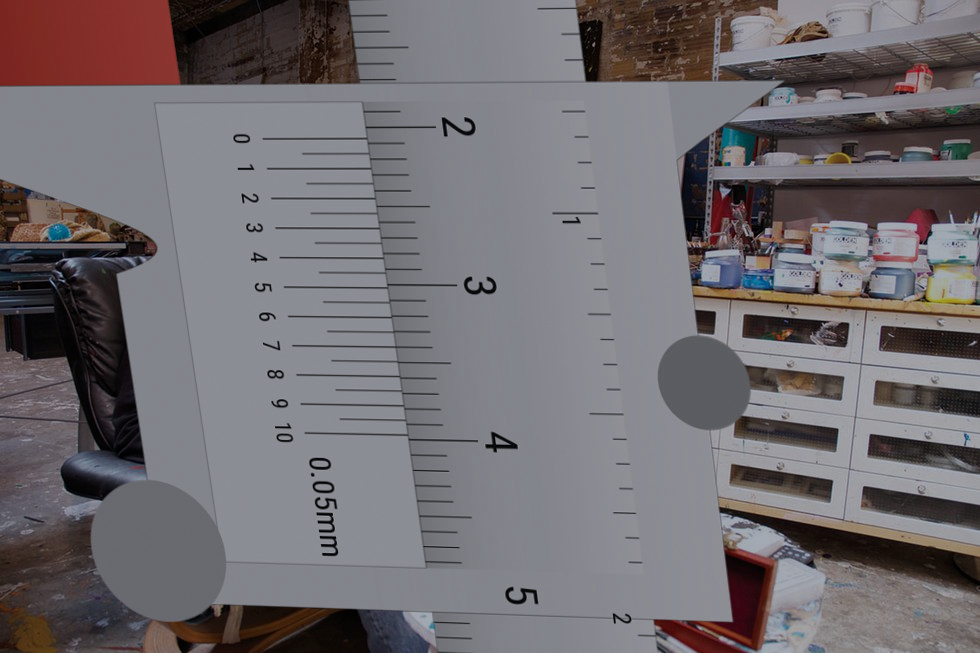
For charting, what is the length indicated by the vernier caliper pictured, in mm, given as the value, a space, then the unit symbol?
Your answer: 20.7 mm
